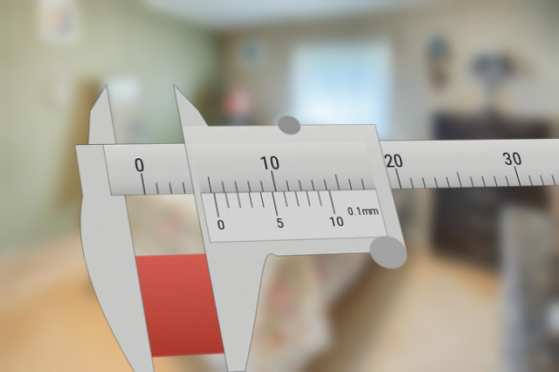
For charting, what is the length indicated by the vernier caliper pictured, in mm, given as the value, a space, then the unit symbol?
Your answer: 5.2 mm
